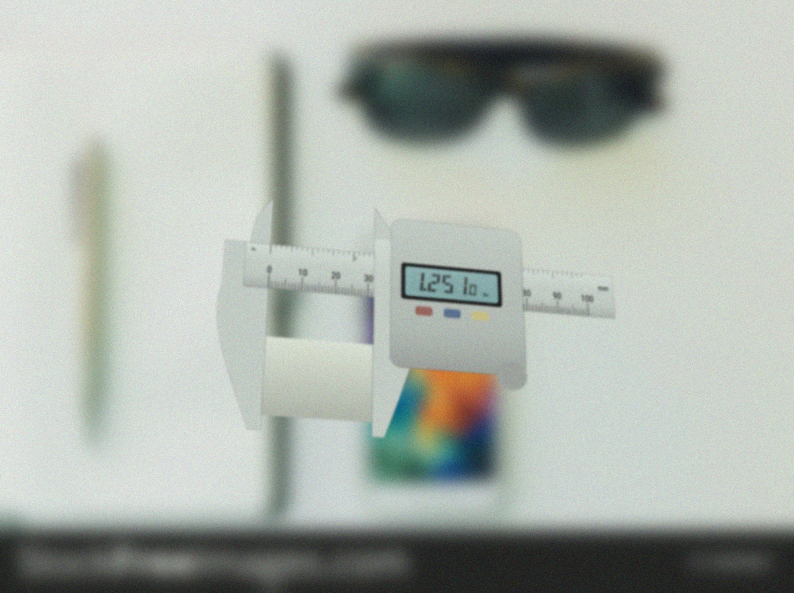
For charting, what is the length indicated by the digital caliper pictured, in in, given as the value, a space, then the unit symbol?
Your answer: 1.2510 in
